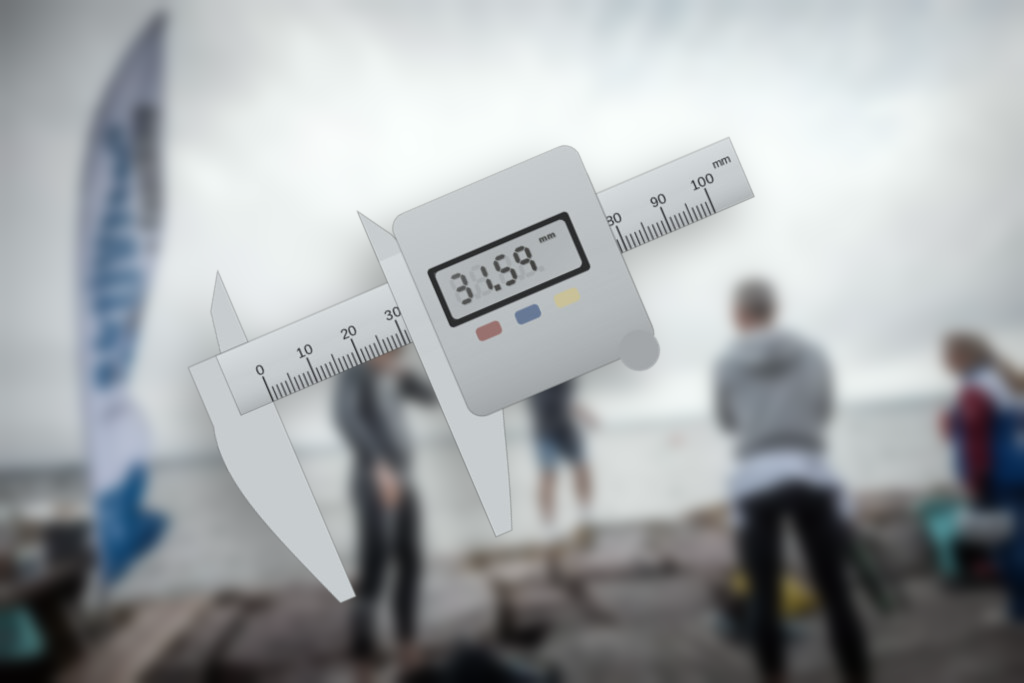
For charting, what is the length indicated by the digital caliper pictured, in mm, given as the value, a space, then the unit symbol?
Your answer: 31.59 mm
